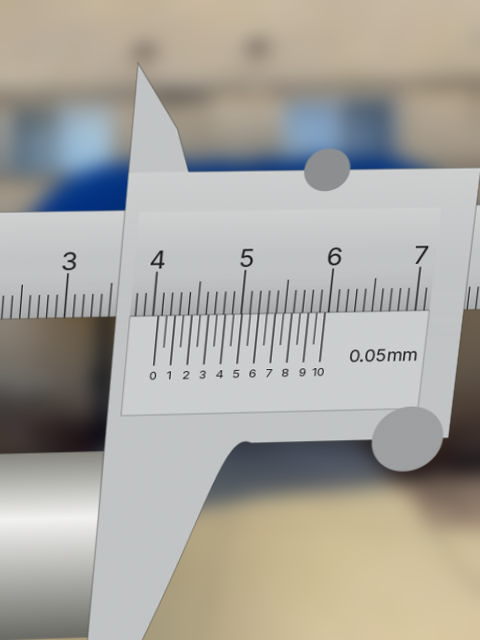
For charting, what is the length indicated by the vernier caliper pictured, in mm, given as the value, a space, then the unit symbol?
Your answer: 40.6 mm
